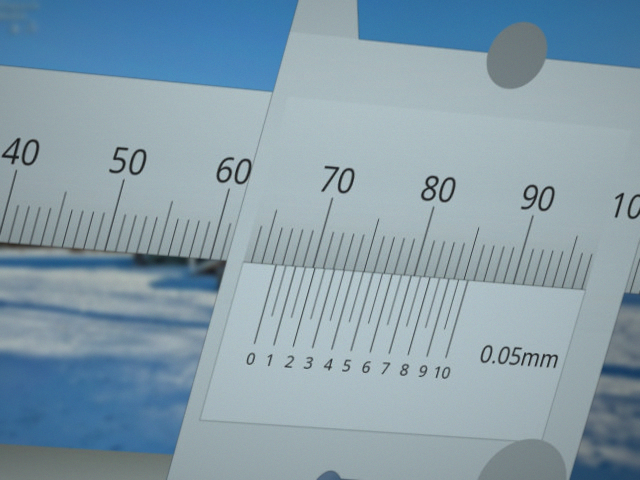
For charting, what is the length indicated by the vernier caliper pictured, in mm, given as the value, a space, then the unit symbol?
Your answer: 66.4 mm
